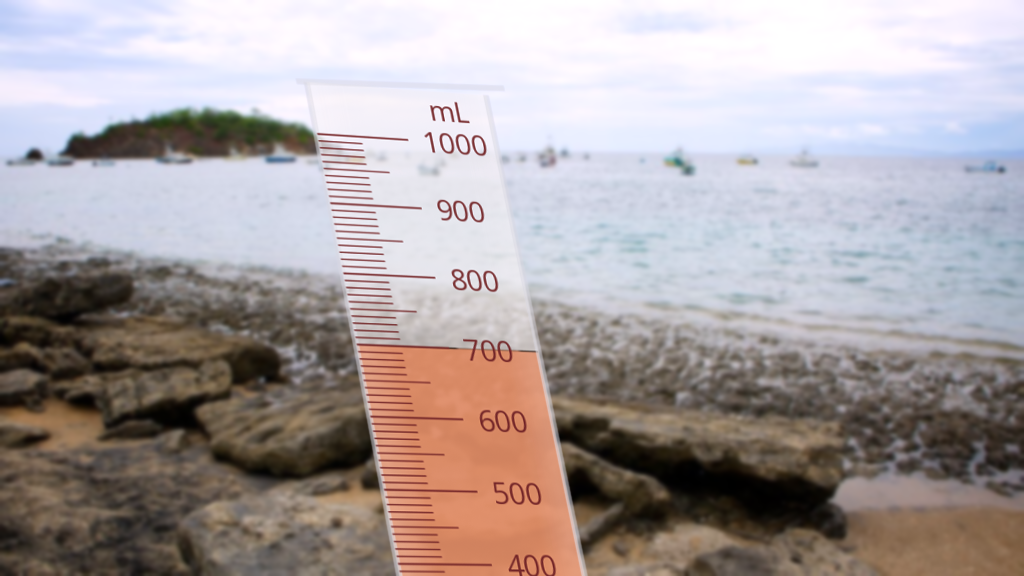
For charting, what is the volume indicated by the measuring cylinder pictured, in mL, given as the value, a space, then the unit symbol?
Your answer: 700 mL
